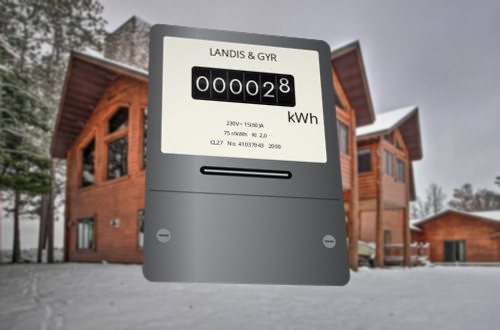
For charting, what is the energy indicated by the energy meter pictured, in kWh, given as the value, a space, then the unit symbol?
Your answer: 28 kWh
